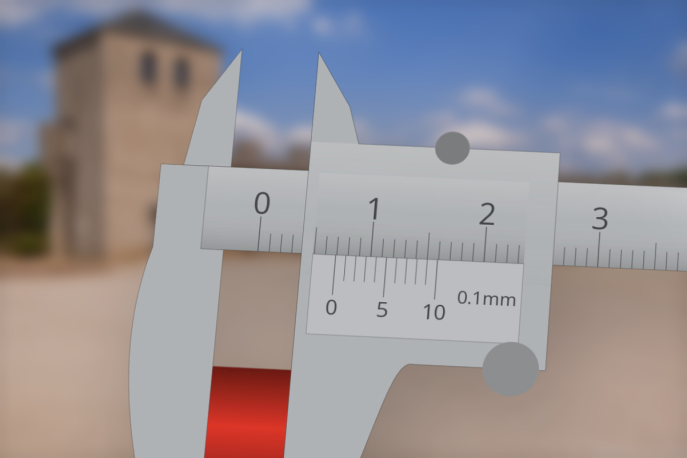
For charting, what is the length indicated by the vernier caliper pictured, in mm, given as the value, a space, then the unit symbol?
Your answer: 6.9 mm
